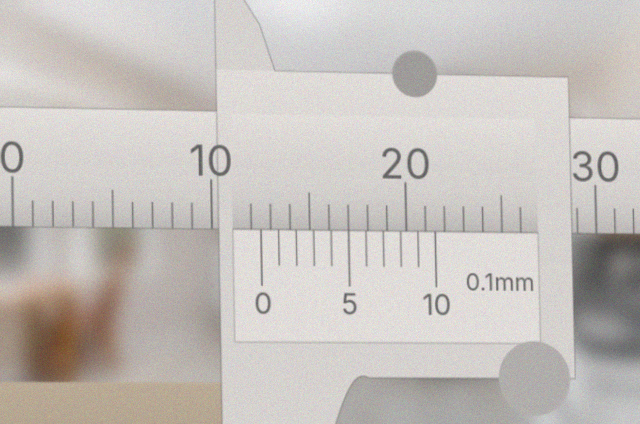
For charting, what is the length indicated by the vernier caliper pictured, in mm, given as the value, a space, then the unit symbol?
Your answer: 12.5 mm
